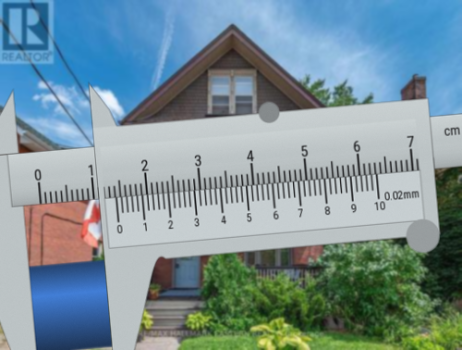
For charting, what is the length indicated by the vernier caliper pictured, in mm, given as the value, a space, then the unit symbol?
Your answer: 14.2 mm
